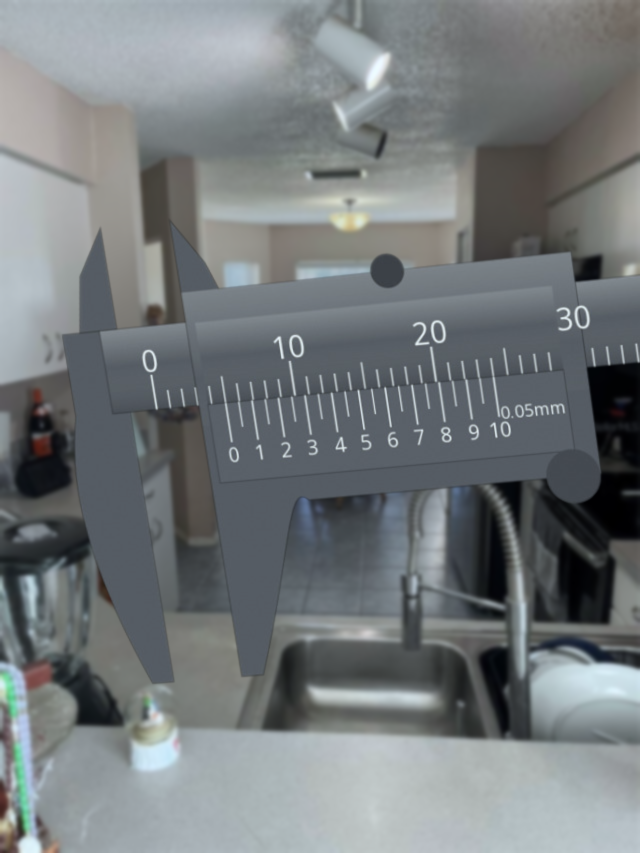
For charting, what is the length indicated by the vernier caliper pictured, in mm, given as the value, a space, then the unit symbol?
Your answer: 5.0 mm
